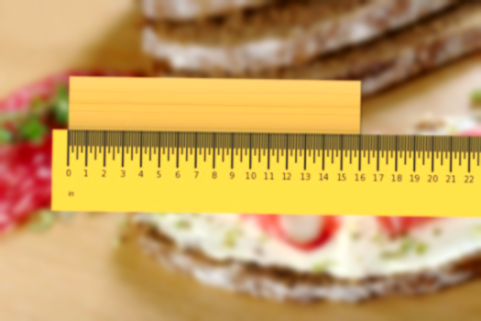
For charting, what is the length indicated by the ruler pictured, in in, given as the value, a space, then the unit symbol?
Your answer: 16 in
